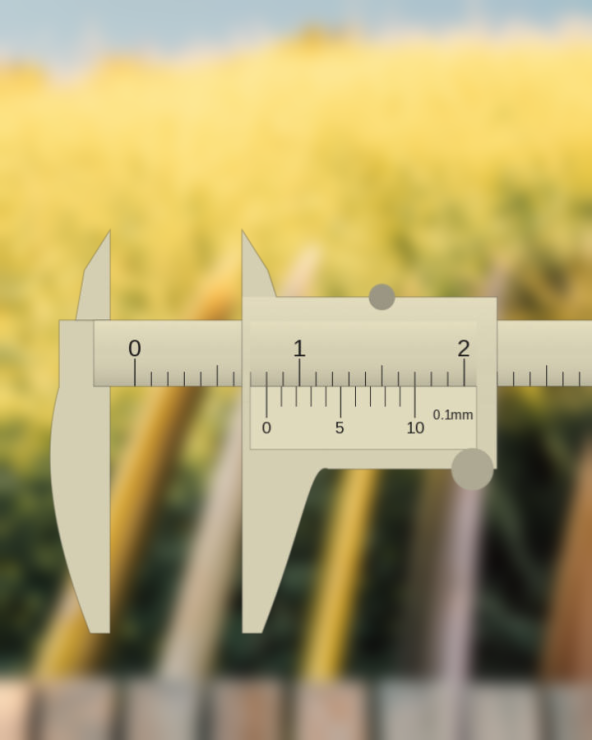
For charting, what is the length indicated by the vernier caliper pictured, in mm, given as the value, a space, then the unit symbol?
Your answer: 8.0 mm
